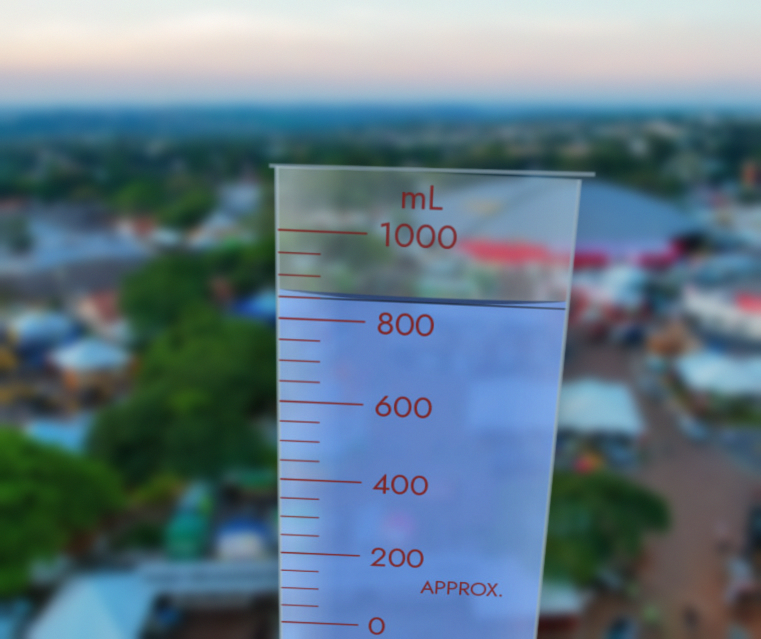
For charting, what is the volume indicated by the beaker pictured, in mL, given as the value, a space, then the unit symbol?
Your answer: 850 mL
